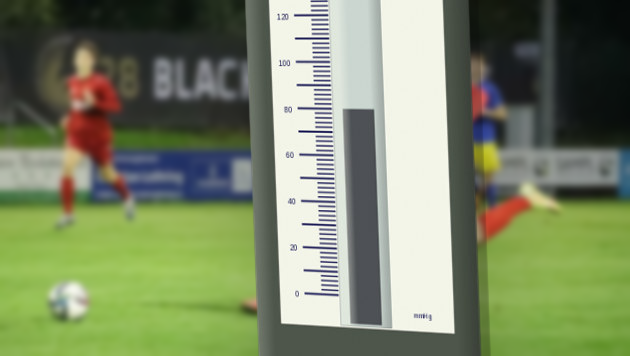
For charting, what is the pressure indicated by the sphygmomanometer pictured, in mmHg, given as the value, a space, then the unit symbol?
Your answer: 80 mmHg
